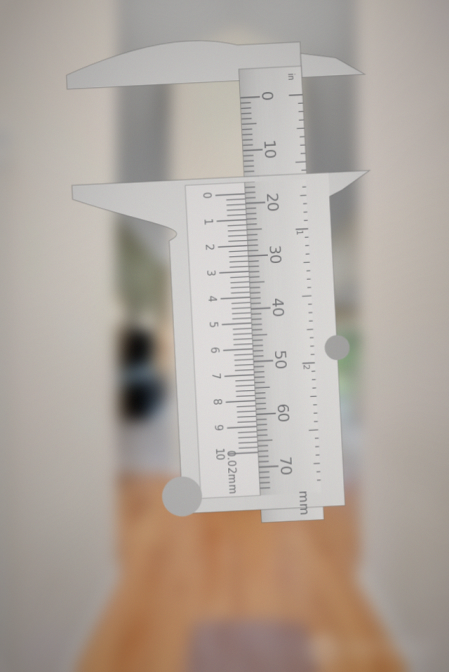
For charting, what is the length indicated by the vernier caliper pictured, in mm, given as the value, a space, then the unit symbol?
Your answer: 18.2 mm
